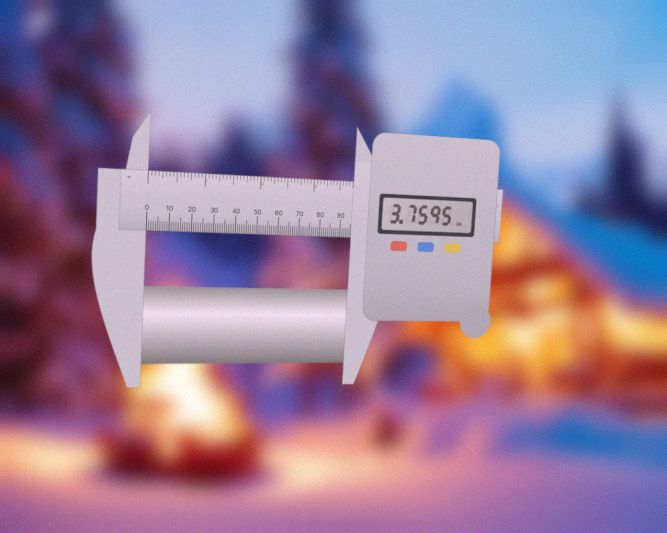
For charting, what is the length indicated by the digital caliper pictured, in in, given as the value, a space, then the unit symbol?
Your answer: 3.7595 in
